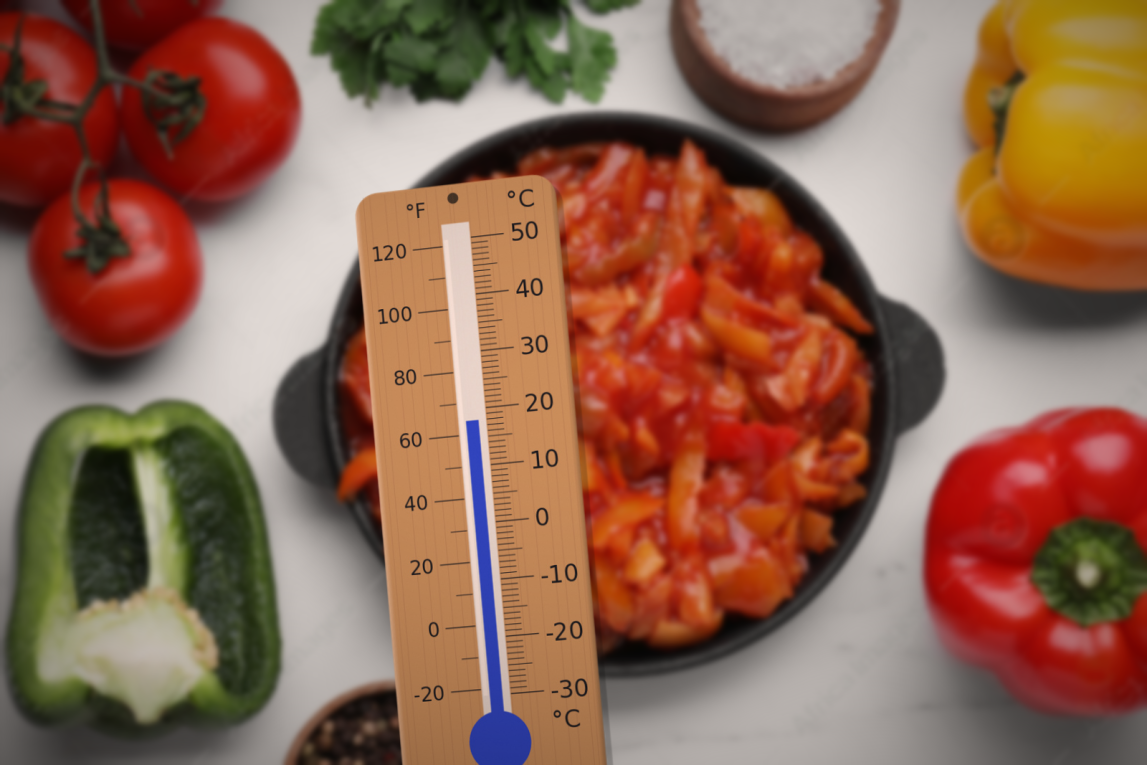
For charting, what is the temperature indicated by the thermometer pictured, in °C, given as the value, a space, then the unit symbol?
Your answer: 18 °C
